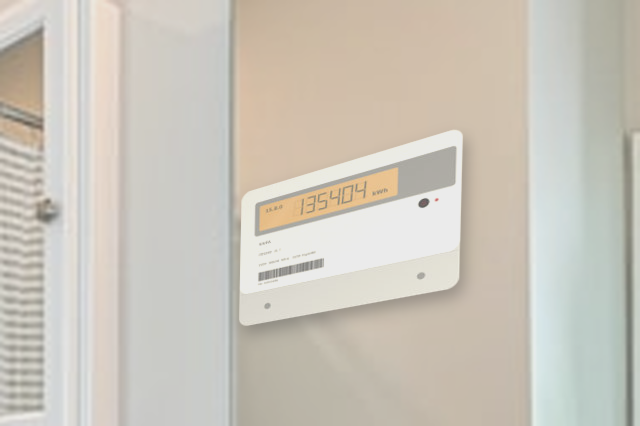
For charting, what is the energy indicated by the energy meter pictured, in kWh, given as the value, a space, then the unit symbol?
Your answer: 135404 kWh
